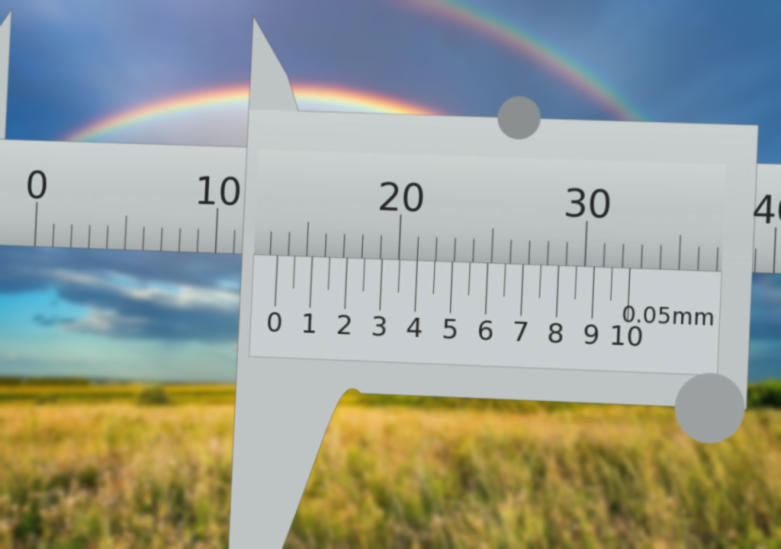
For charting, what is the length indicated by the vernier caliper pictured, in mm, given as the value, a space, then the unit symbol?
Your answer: 13.4 mm
